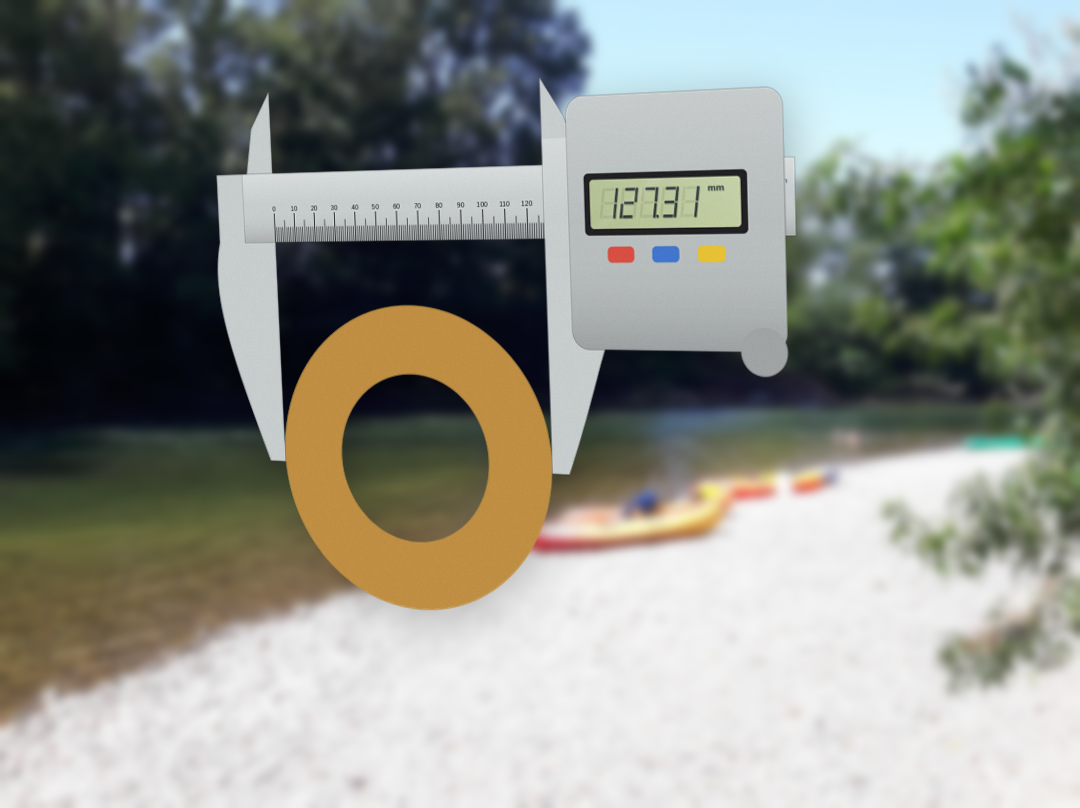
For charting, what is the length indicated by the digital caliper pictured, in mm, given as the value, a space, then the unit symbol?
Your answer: 127.31 mm
